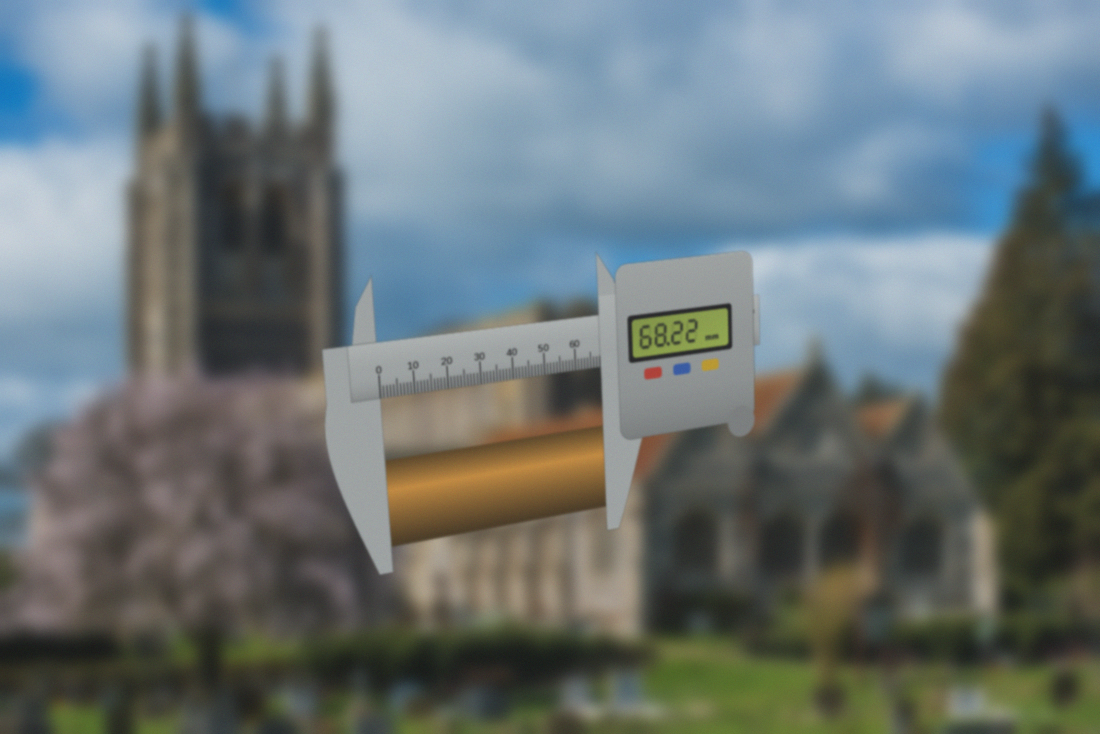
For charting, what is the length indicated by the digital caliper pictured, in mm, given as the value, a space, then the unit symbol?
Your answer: 68.22 mm
